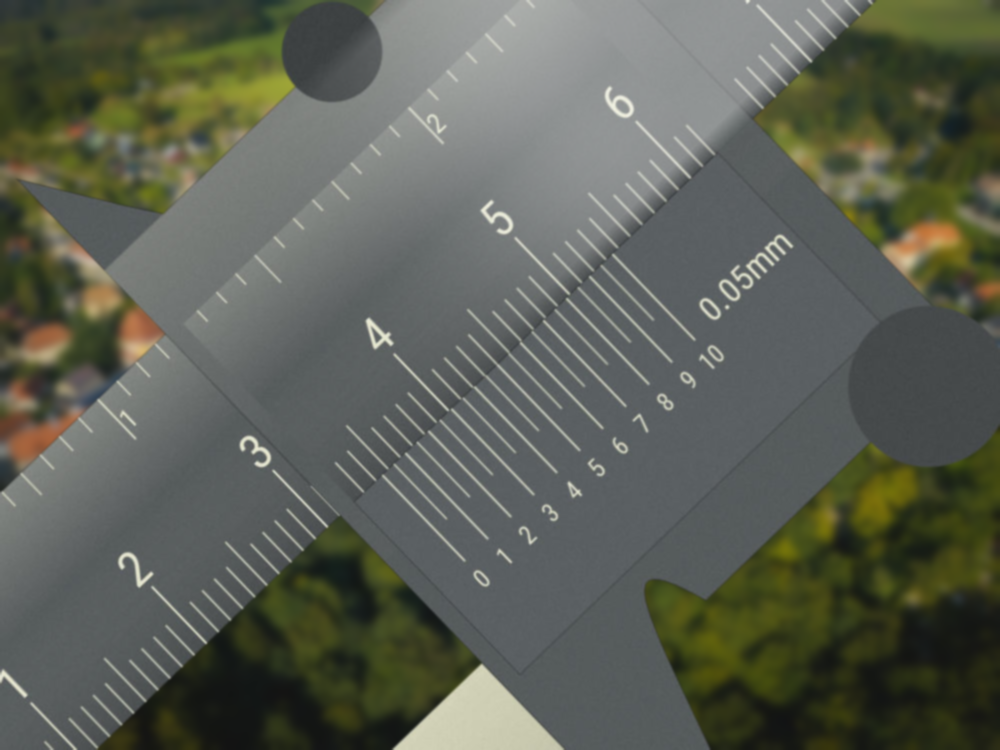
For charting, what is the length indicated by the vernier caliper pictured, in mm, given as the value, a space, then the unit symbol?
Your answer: 34.5 mm
